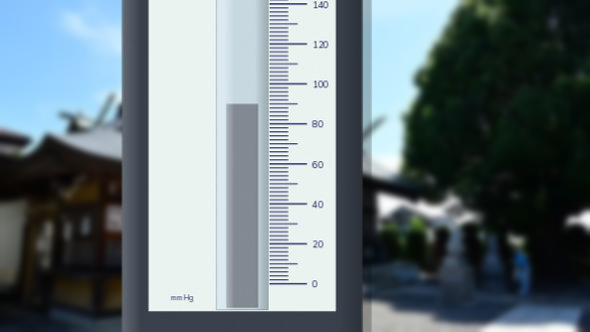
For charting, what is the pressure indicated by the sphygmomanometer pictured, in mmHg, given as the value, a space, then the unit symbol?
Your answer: 90 mmHg
